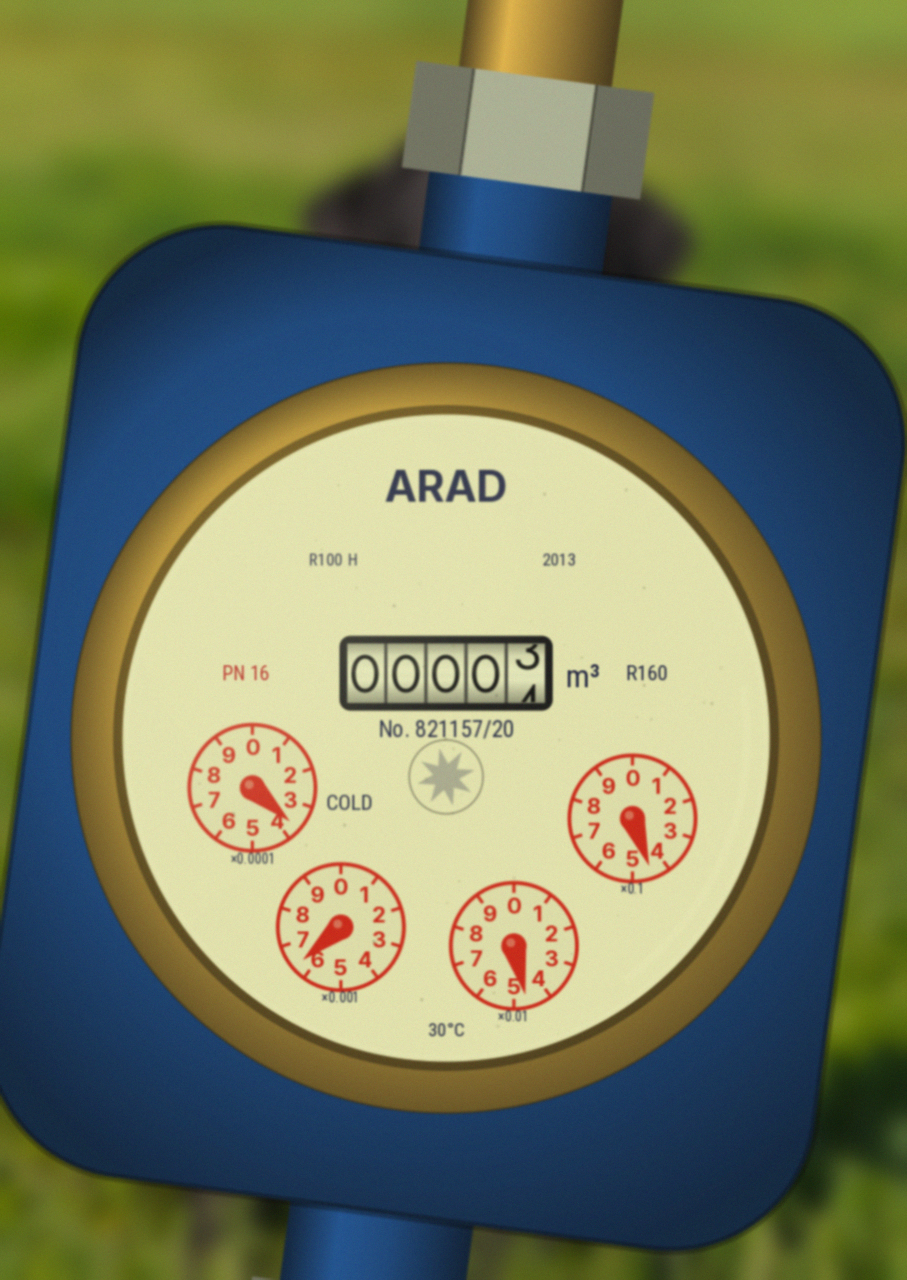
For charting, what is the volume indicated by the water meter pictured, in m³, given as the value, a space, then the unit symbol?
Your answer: 3.4463 m³
